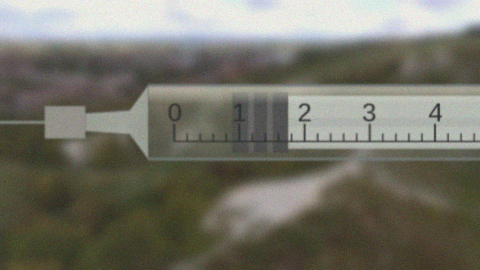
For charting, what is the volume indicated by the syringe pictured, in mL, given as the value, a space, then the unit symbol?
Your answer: 0.9 mL
